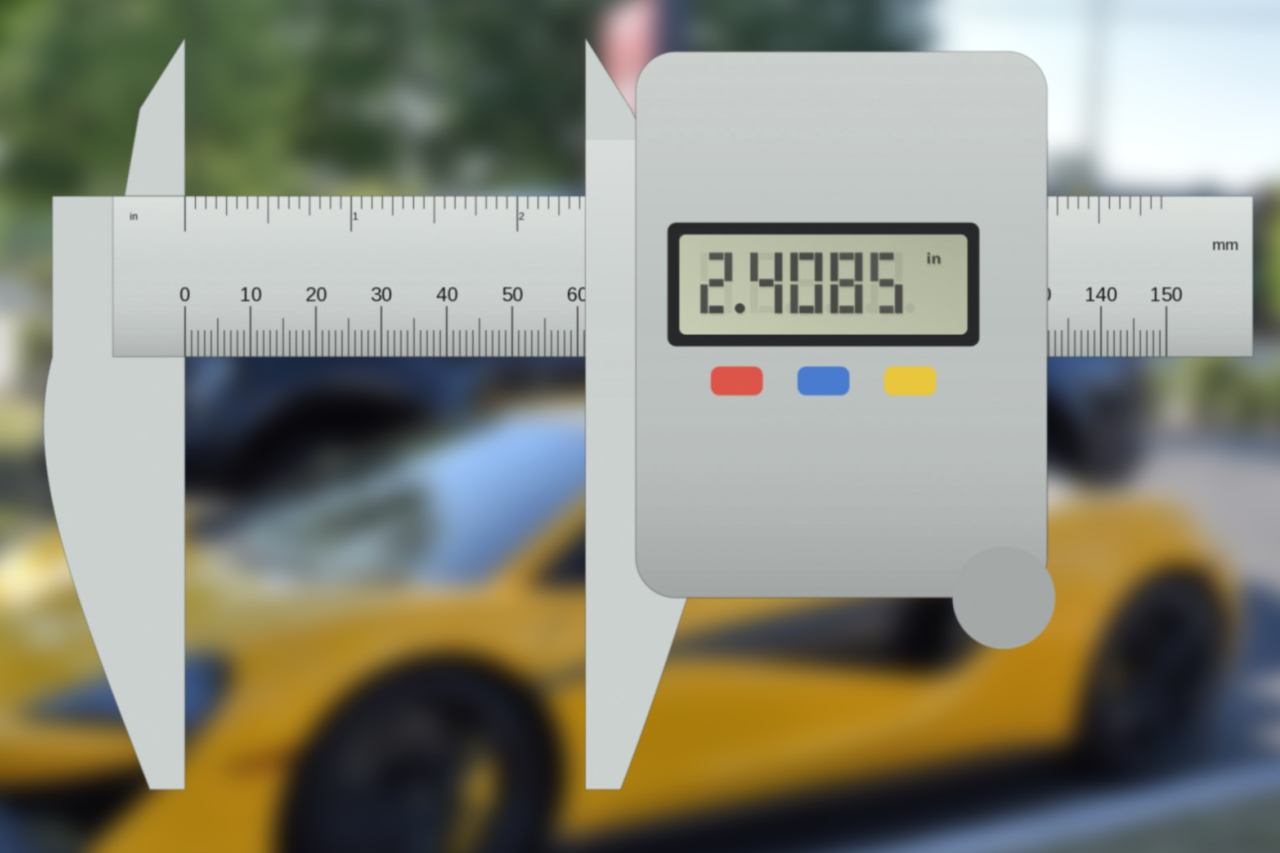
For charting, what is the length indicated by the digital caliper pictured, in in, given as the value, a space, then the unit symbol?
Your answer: 2.4085 in
